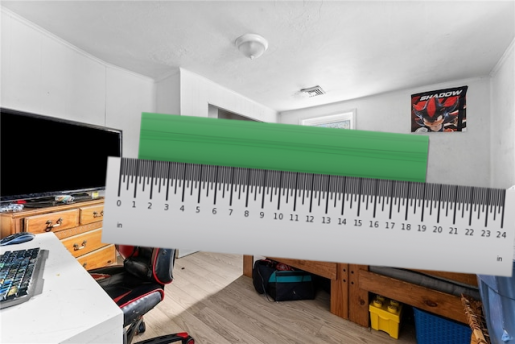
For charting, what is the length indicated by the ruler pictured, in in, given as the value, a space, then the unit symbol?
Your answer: 18 in
